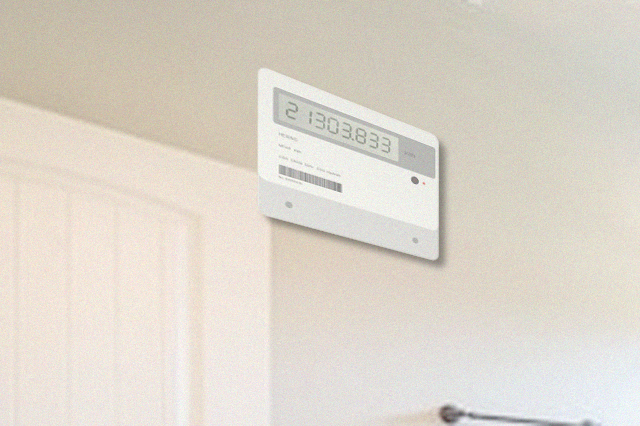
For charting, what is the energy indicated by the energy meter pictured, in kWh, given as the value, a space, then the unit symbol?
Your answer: 21303.833 kWh
